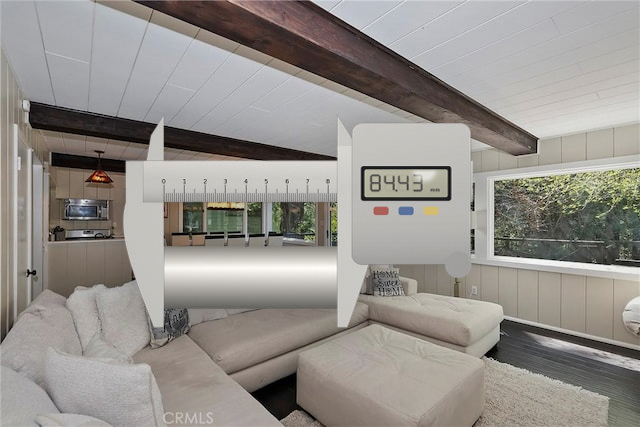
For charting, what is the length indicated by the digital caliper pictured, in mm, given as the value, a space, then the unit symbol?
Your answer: 84.43 mm
